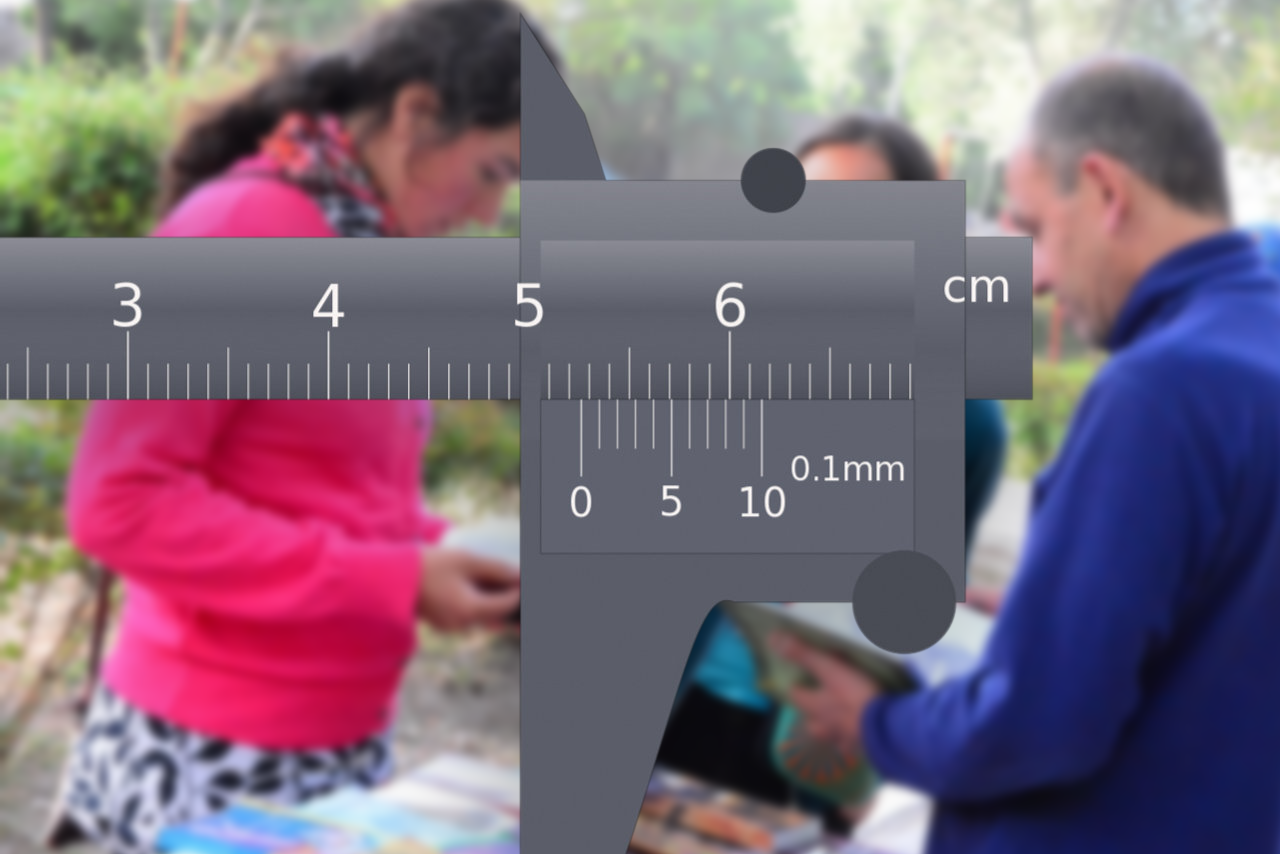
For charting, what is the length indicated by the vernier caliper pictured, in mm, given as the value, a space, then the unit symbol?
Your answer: 52.6 mm
